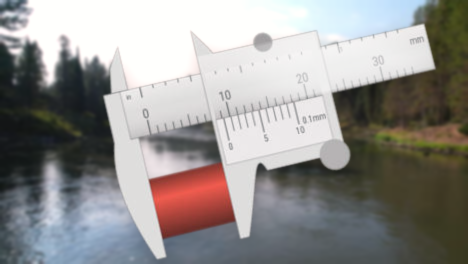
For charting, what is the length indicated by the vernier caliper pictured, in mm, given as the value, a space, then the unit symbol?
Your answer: 9.2 mm
